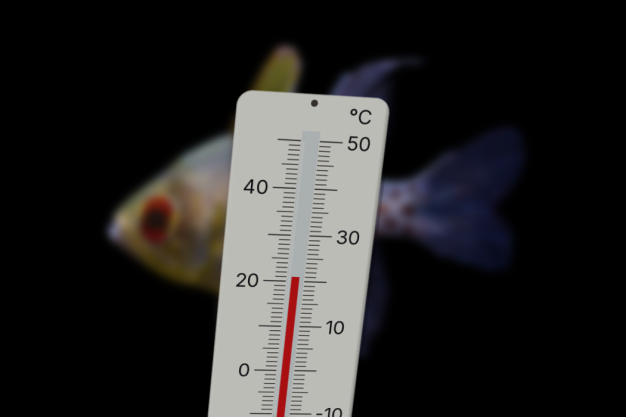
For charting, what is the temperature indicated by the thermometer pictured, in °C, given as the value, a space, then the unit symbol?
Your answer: 21 °C
